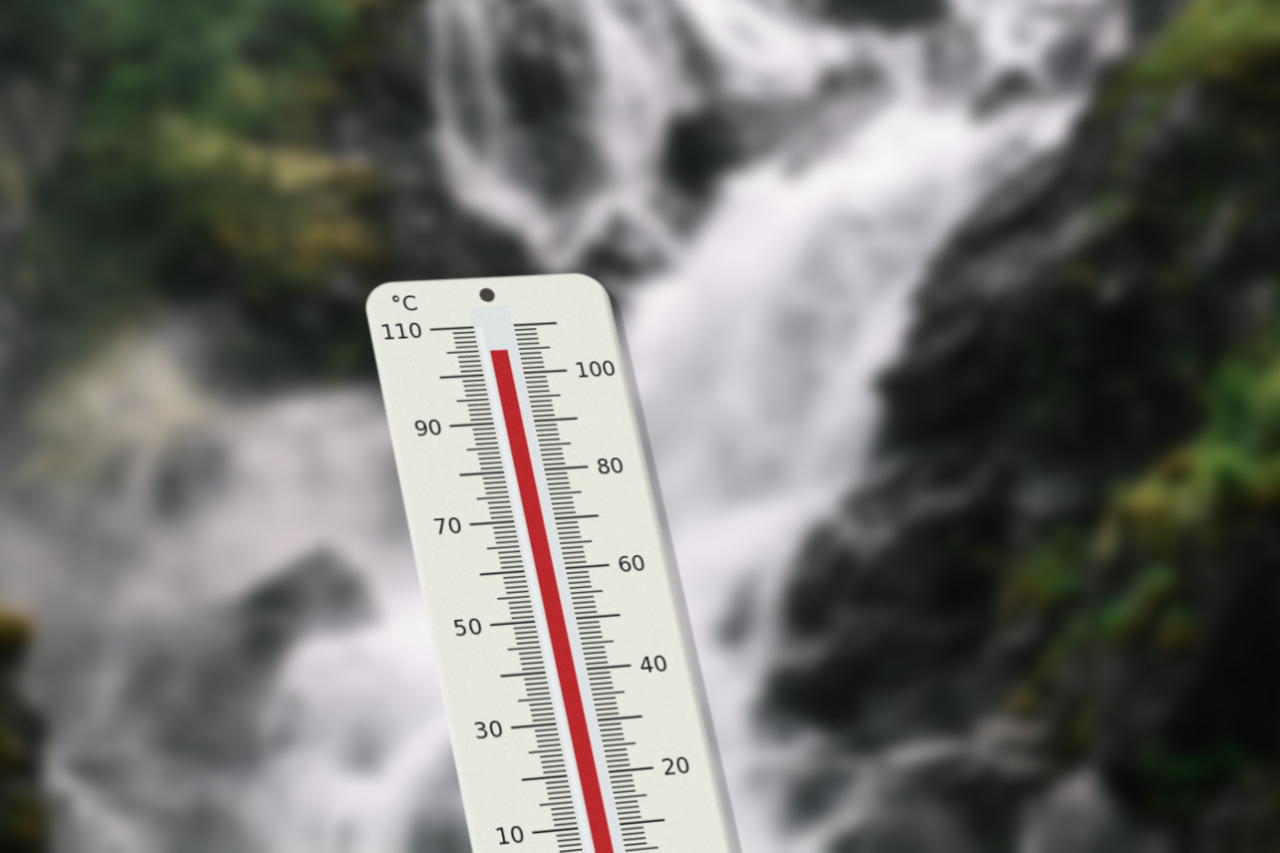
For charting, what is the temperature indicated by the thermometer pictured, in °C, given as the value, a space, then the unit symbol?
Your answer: 105 °C
